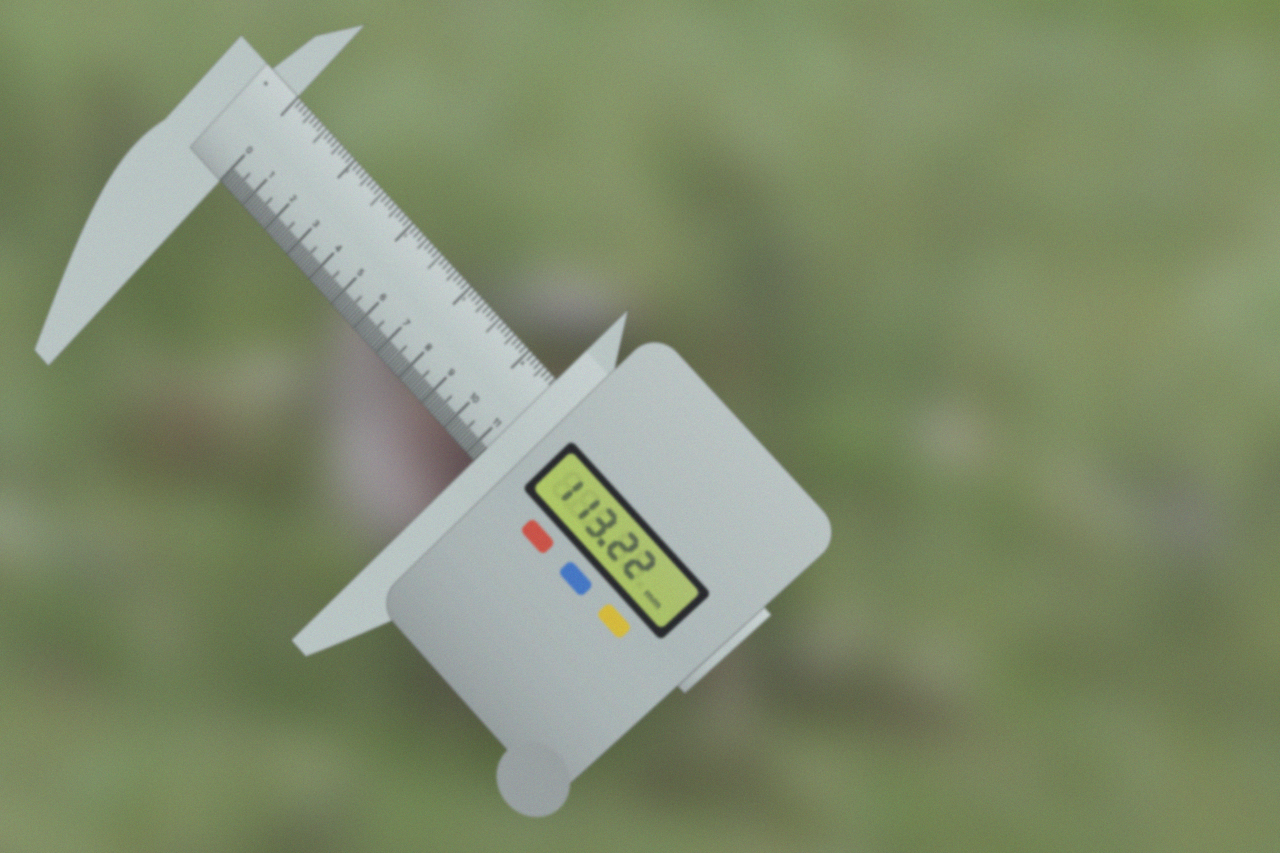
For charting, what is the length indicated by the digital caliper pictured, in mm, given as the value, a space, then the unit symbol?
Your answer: 113.22 mm
